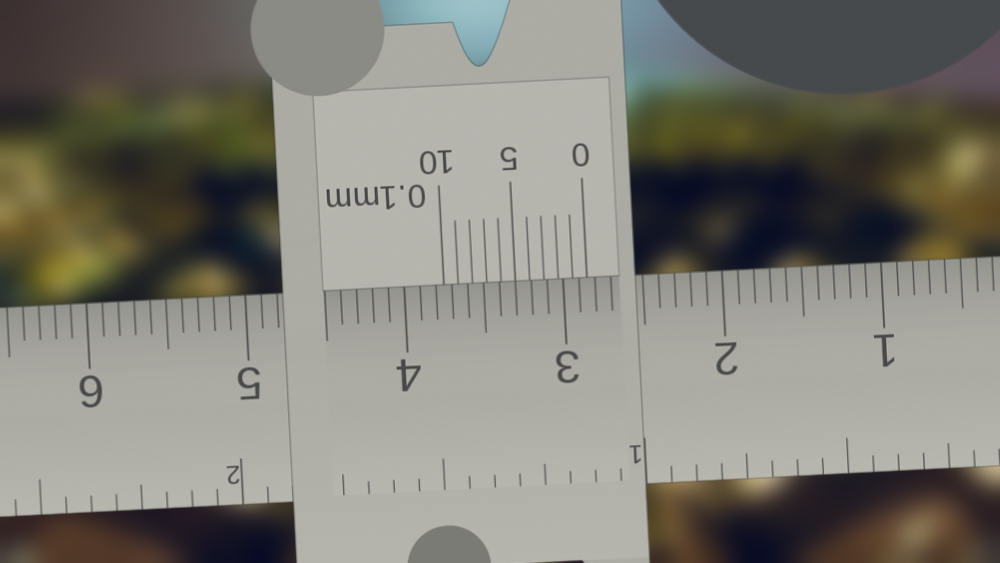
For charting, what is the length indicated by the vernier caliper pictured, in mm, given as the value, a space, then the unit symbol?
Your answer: 28.5 mm
